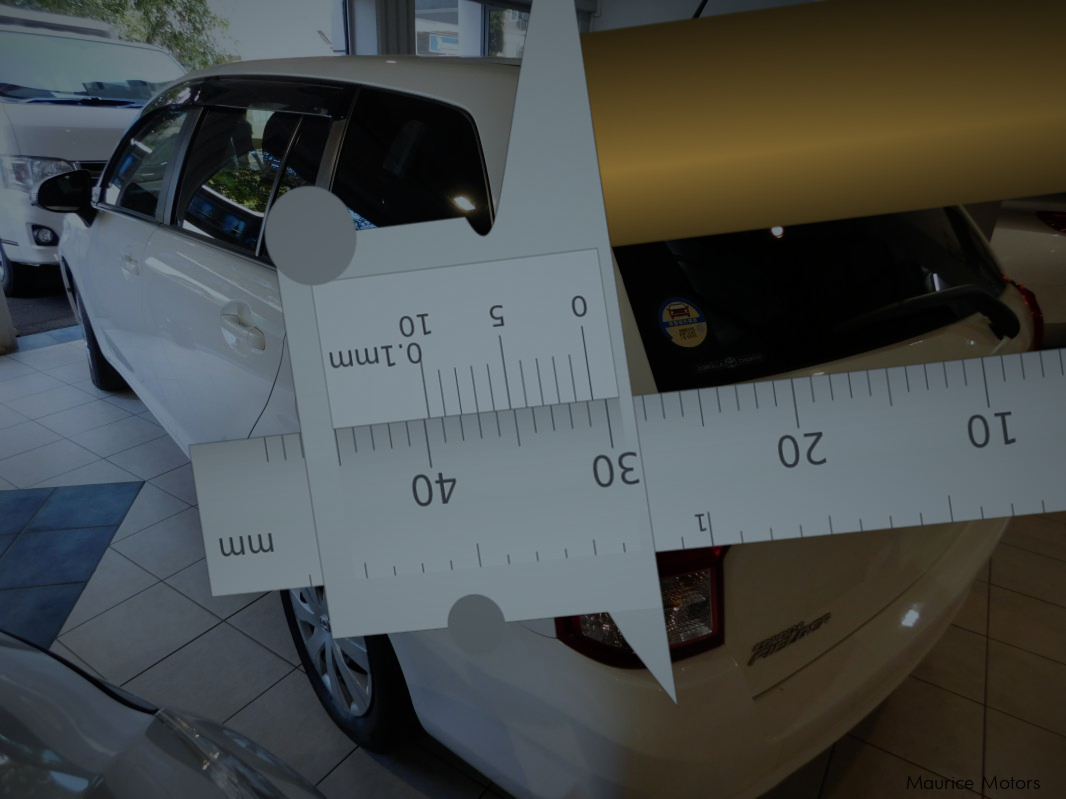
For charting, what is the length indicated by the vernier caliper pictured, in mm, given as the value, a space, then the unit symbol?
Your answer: 30.7 mm
